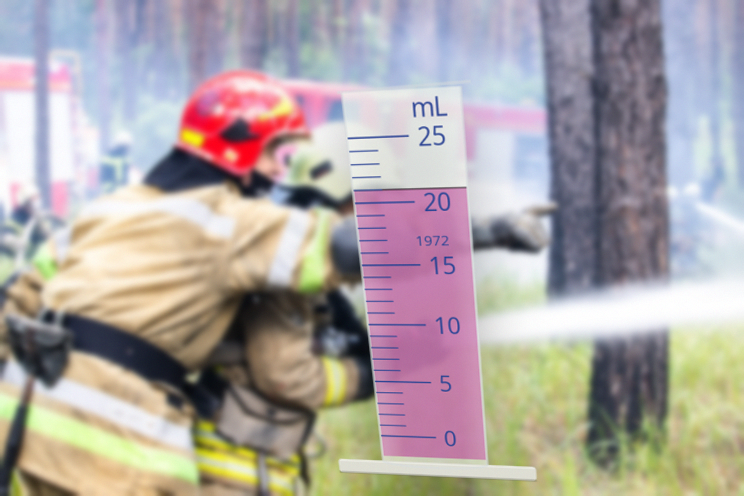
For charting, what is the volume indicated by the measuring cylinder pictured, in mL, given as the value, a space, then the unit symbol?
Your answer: 21 mL
